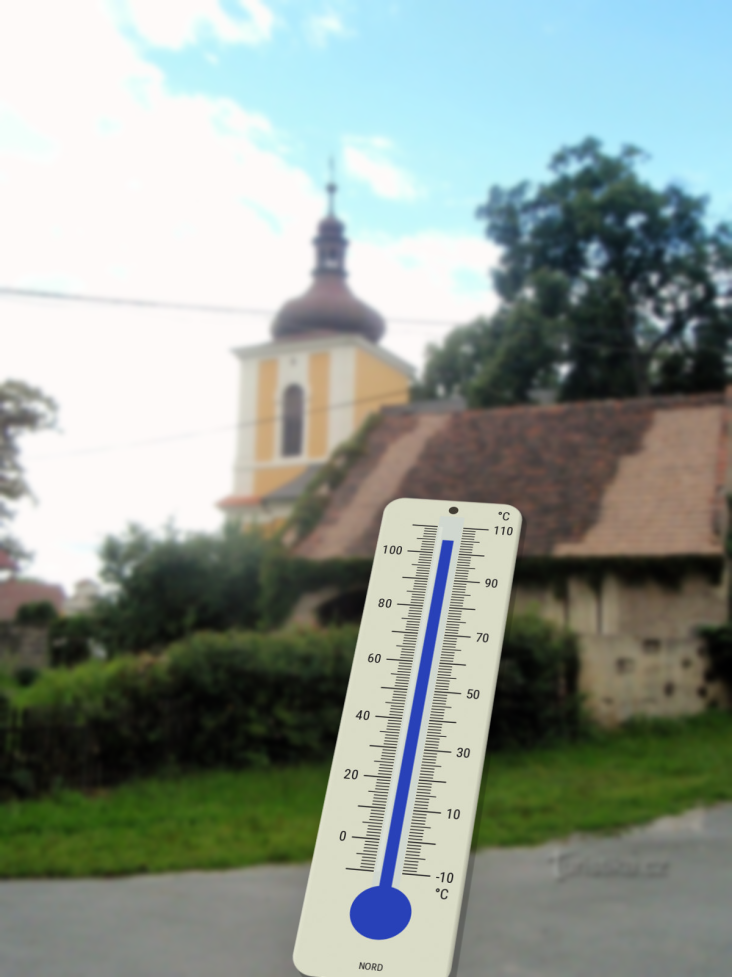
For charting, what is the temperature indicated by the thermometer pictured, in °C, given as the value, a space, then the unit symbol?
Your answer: 105 °C
